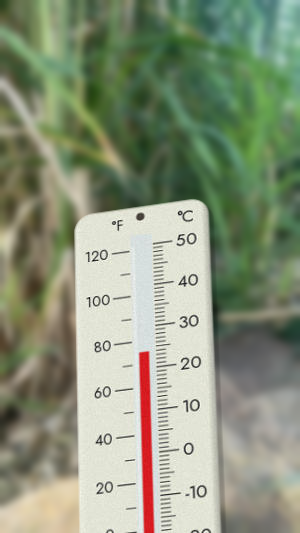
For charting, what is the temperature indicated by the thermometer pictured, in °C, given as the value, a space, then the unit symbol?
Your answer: 24 °C
